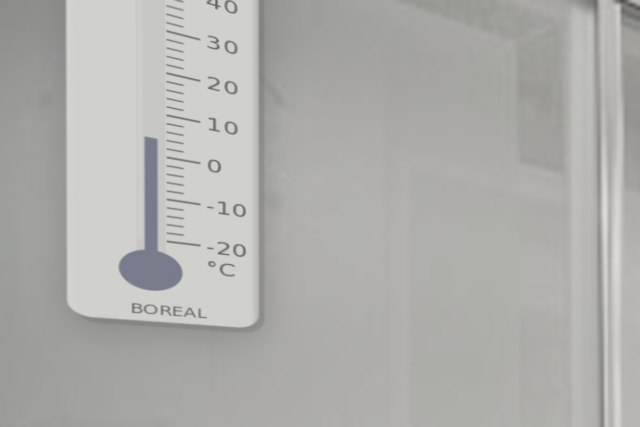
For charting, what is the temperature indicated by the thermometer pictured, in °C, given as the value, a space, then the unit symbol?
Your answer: 4 °C
